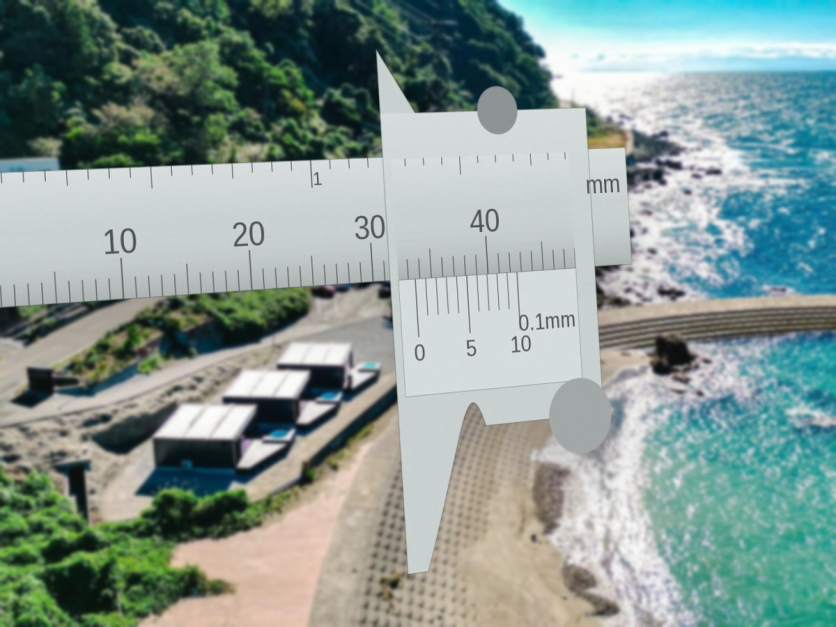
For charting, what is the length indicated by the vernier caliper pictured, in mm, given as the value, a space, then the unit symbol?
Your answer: 33.6 mm
